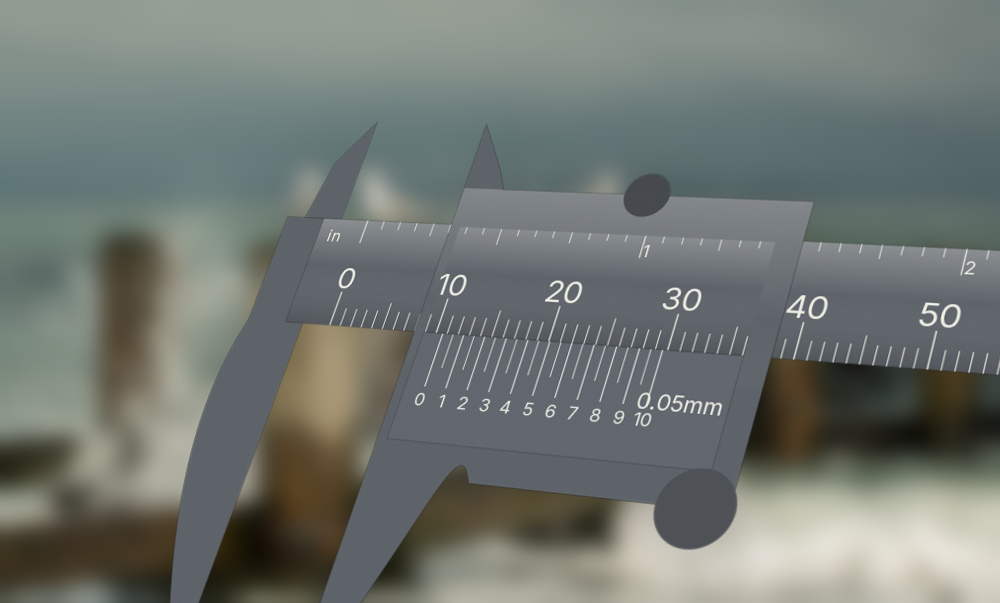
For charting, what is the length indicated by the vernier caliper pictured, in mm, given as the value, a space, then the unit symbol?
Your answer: 10.6 mm
